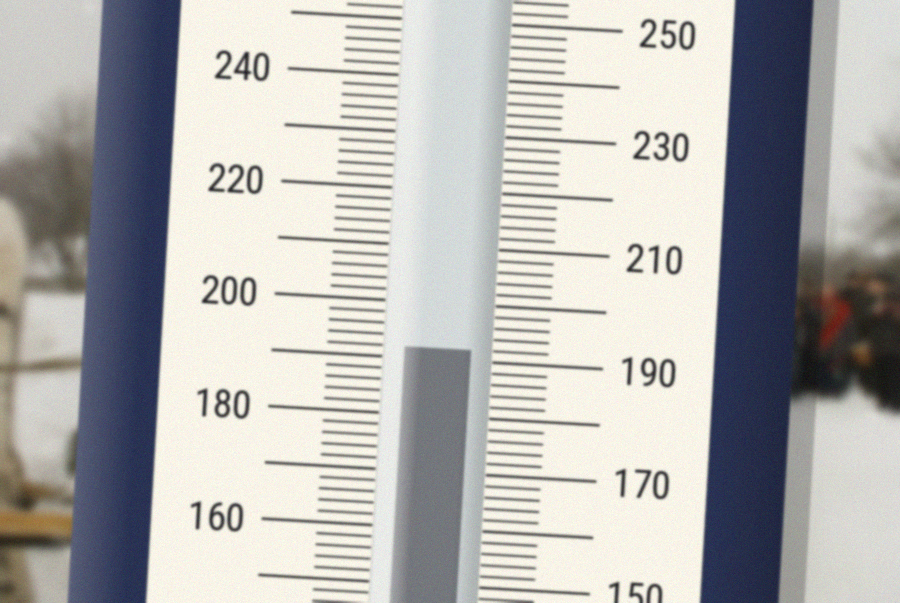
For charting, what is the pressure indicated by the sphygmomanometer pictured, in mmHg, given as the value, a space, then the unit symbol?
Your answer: 192 mmHg
